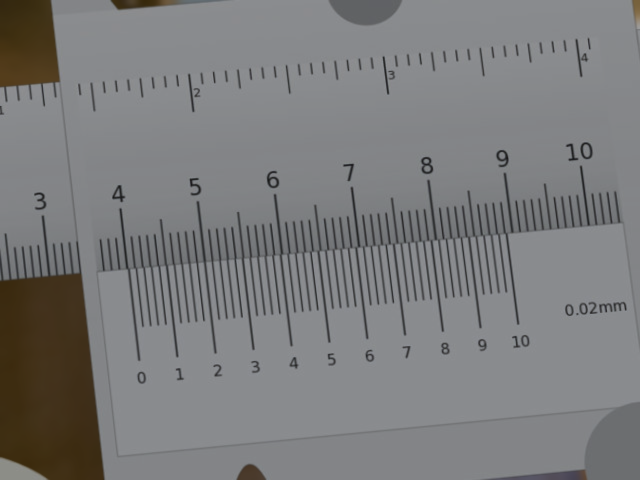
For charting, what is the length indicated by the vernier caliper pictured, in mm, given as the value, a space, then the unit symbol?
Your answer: 40.2 mm
